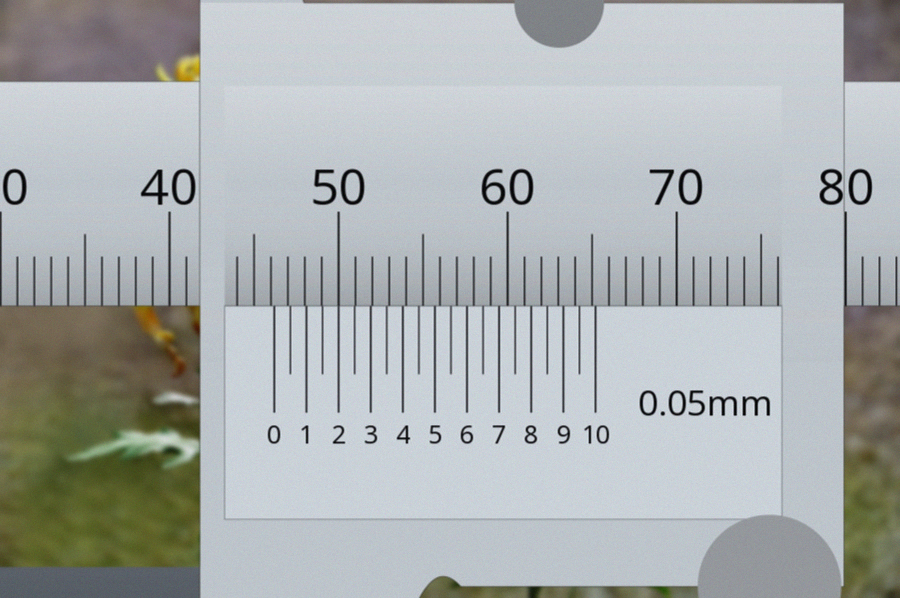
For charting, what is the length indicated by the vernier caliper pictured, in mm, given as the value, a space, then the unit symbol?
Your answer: 46.2 mm
